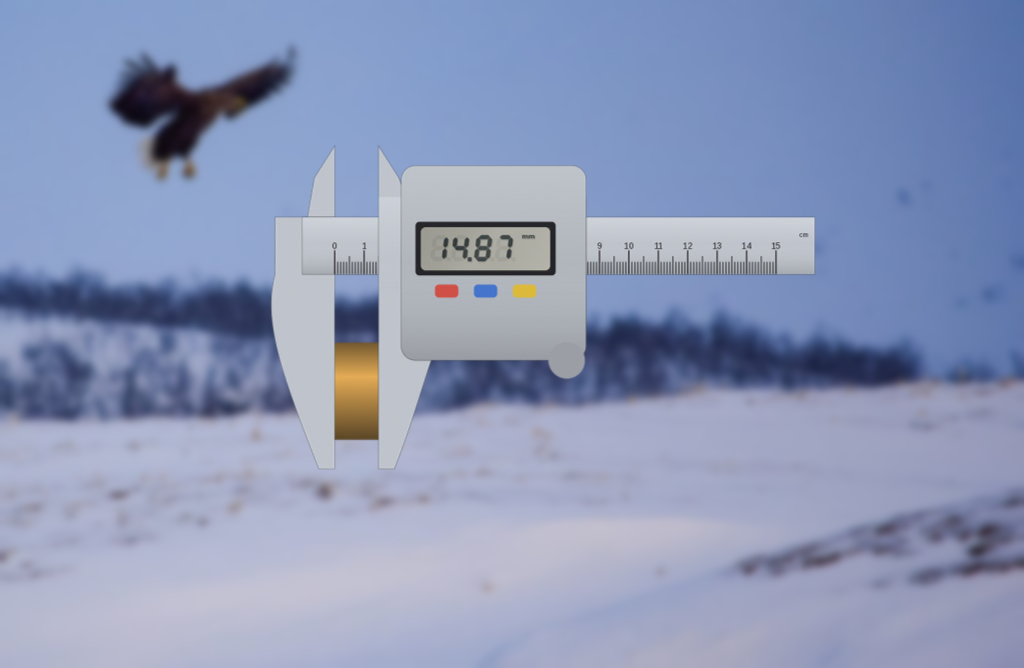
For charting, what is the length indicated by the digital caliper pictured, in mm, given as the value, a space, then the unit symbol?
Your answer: 14.87 mm
